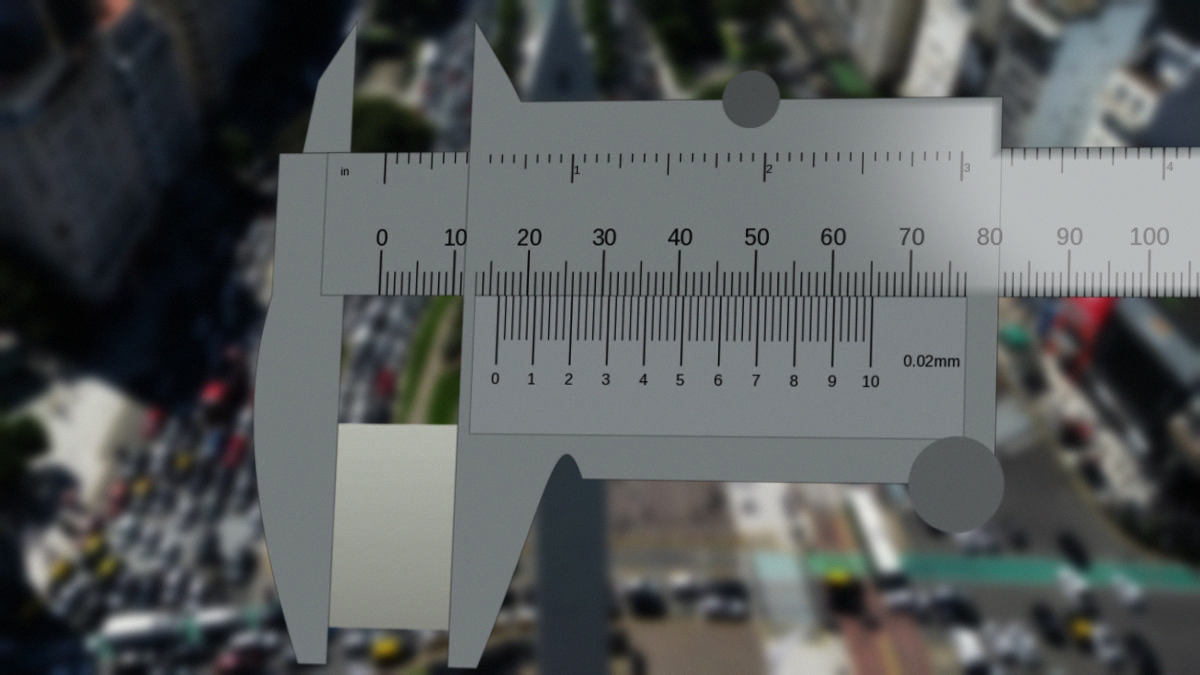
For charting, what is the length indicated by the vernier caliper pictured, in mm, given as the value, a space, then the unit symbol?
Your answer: 16.2 mm
